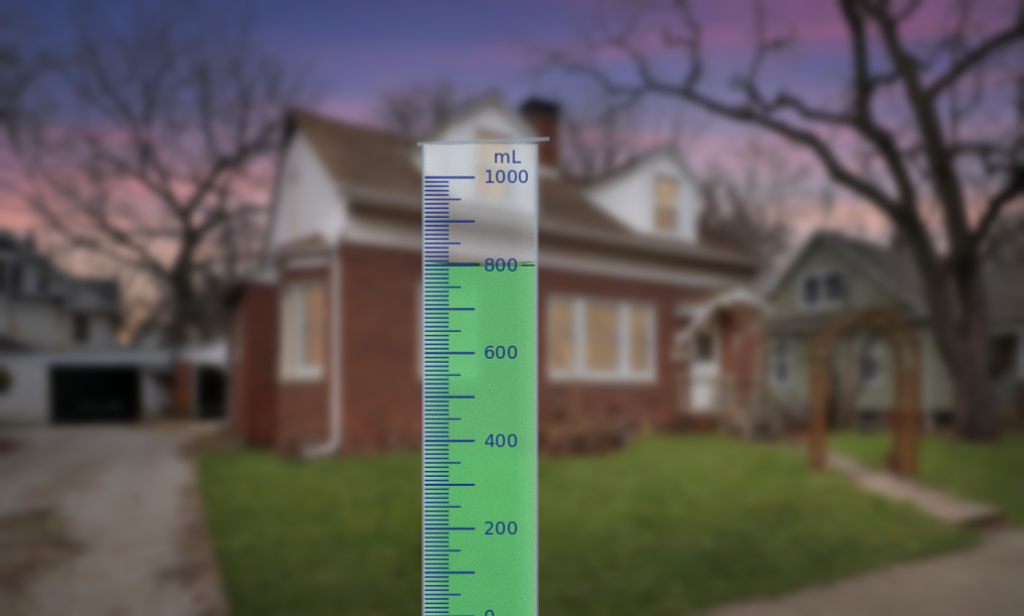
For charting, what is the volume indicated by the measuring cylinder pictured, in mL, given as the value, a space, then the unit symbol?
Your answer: 800 mL
